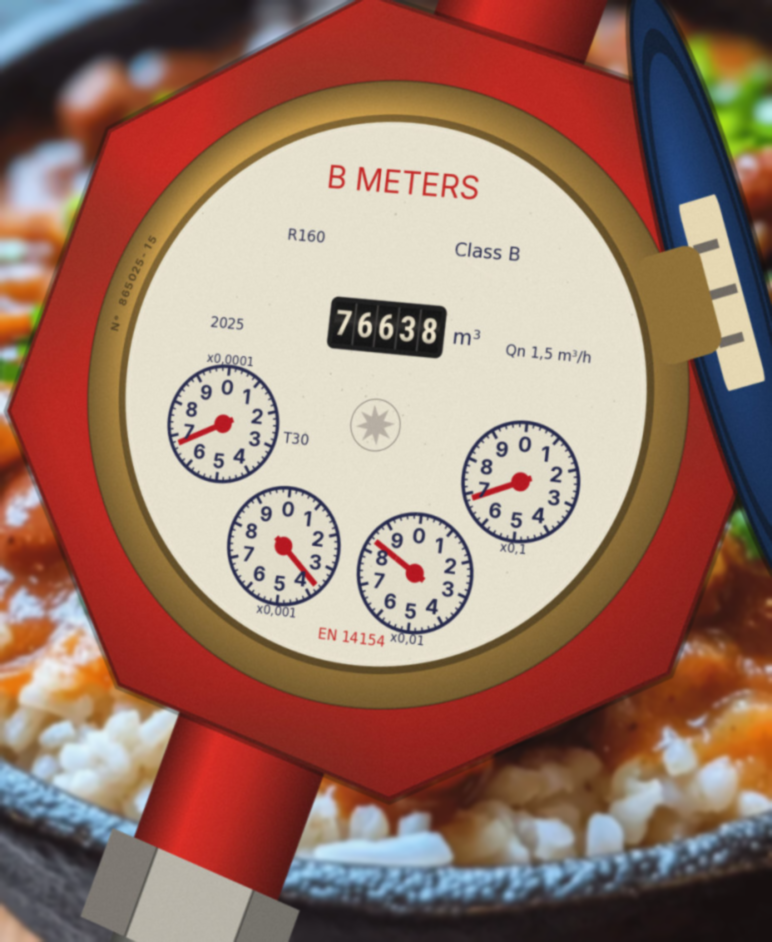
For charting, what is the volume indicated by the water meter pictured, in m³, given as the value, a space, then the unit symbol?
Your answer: 76638.6836 m³
